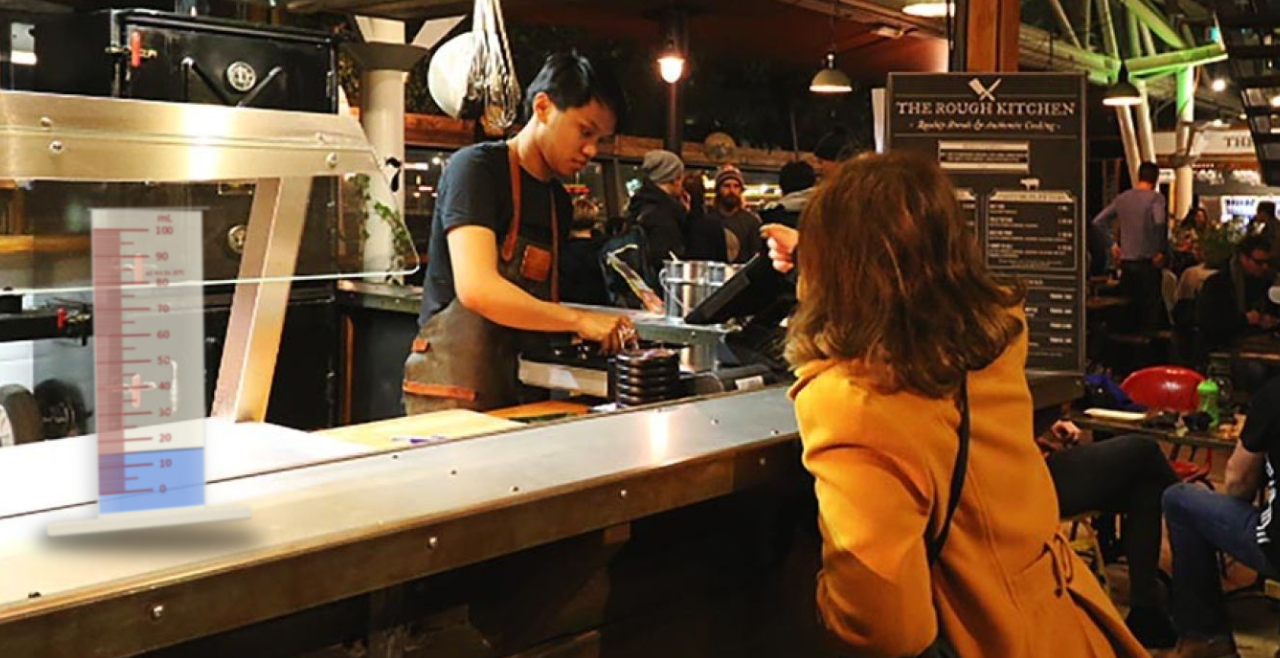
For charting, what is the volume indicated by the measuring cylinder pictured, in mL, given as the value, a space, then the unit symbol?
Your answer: 15 mL
